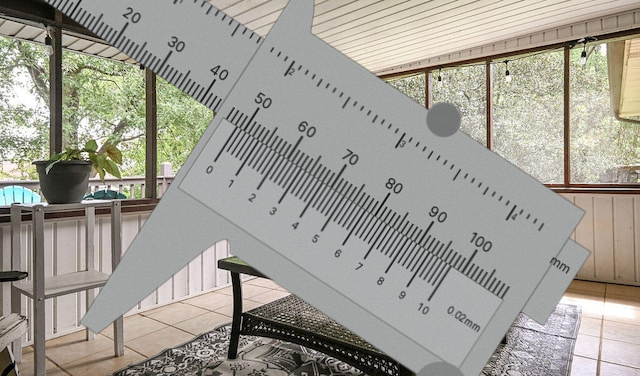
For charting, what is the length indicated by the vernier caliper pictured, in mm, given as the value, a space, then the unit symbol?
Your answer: 48.5 mm
